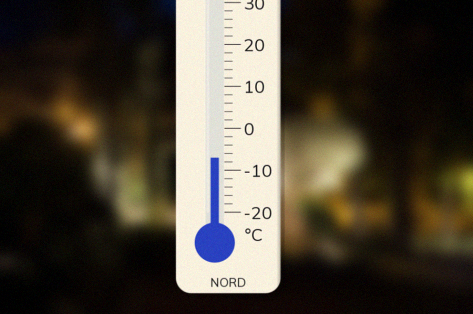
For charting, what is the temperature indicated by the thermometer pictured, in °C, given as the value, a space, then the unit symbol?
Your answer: -7 °C
